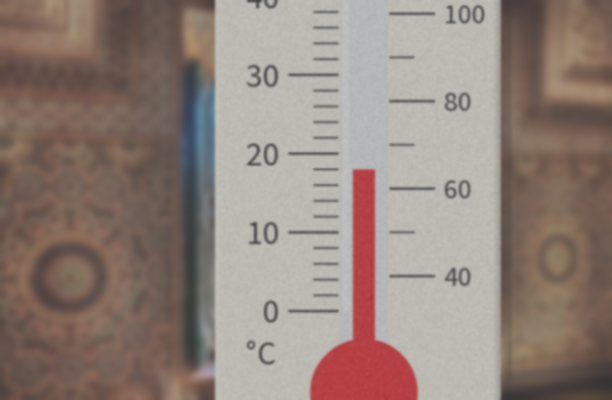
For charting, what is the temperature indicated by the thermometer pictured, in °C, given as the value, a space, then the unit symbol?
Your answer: 18 °C
